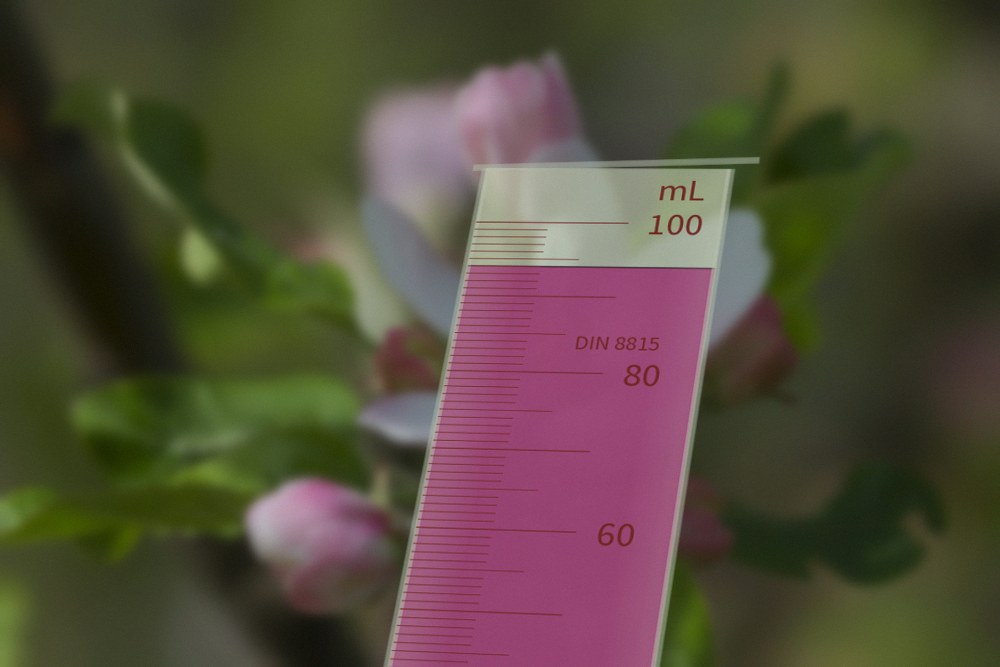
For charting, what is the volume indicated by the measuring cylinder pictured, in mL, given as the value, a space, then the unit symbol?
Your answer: 94 mL
